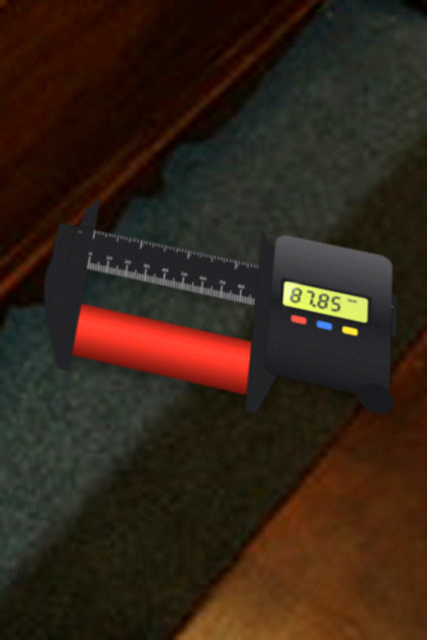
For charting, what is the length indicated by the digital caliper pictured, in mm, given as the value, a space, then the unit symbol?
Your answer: 87.85 mm
